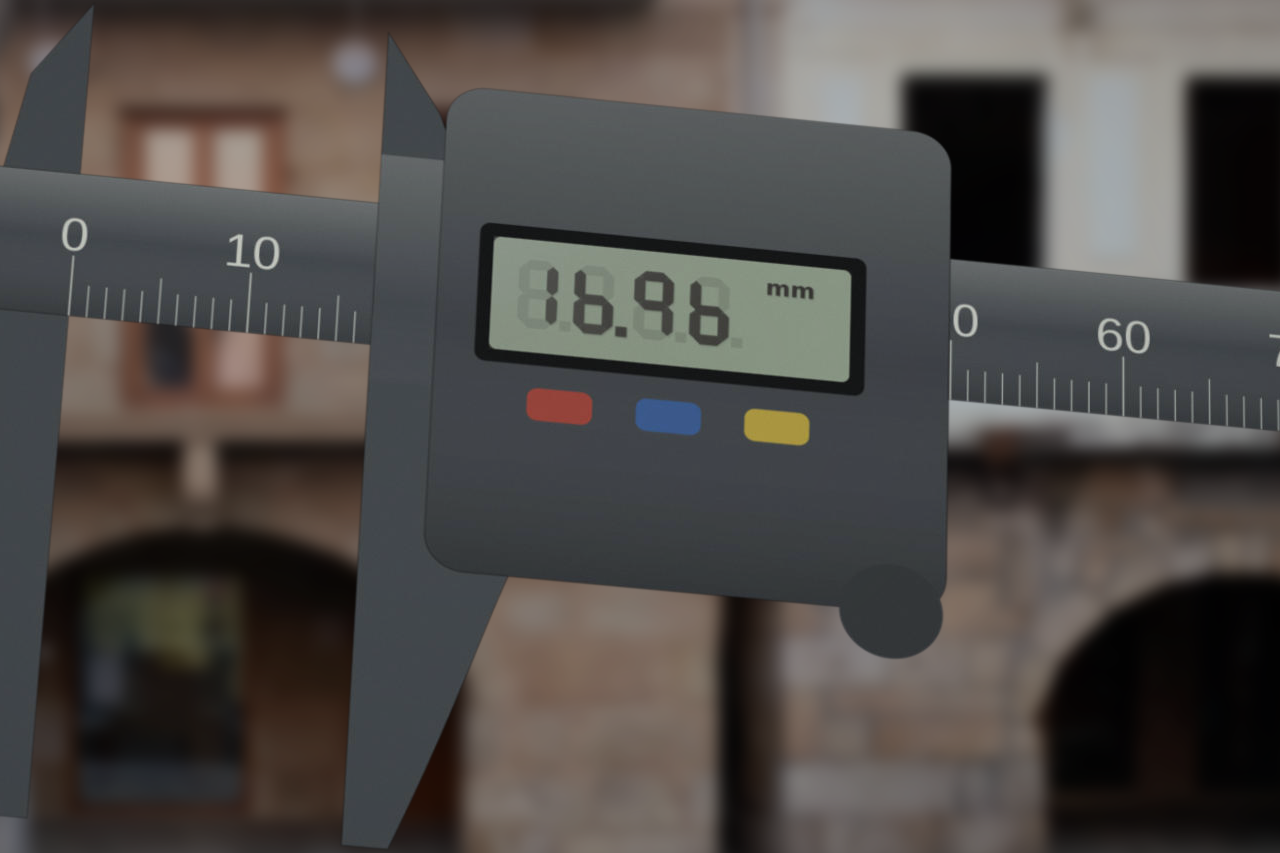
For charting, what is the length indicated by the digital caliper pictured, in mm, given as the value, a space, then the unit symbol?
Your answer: 16.96 mm
